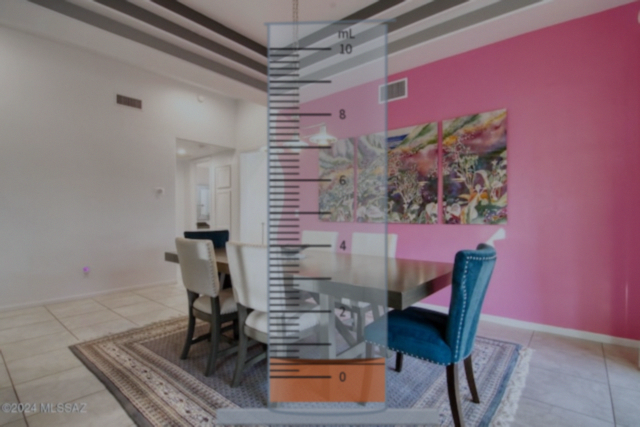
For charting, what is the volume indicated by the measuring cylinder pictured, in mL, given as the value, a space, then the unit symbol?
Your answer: 0.4 mL
